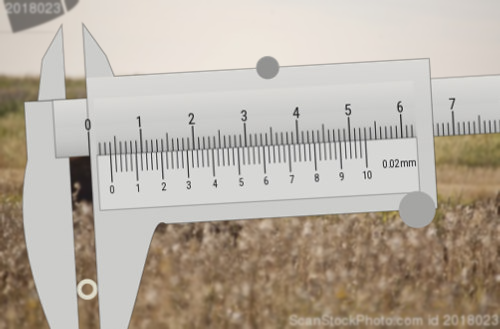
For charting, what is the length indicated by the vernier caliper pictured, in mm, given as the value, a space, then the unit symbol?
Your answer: 4.0 mm
